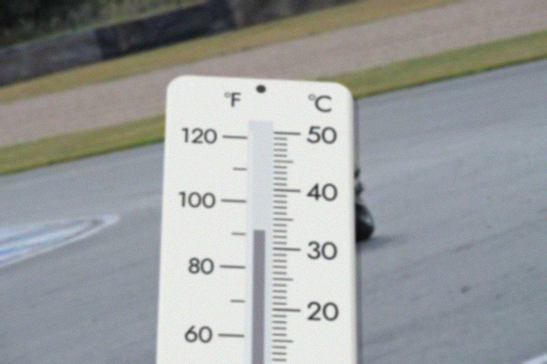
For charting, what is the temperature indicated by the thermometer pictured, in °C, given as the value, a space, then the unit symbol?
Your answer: 33 °C
